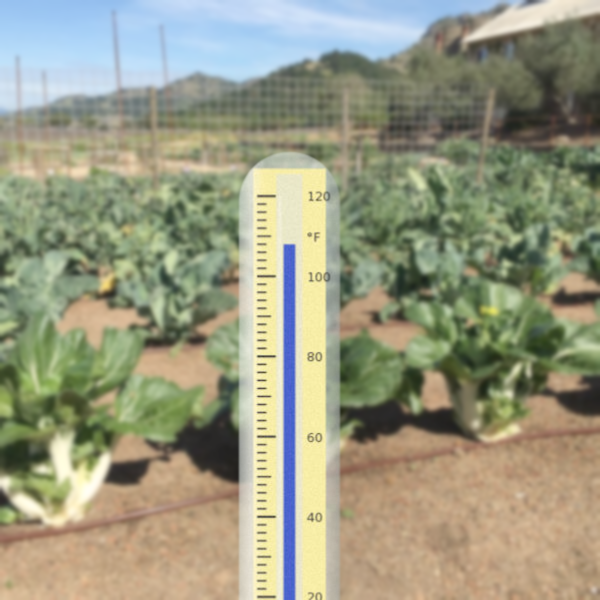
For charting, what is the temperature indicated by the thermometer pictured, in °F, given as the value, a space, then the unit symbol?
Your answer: 108 °F
